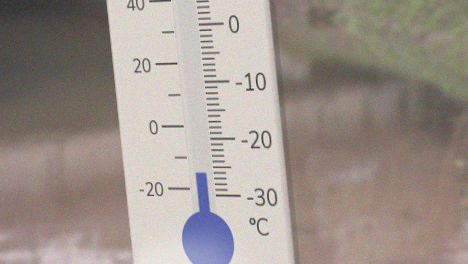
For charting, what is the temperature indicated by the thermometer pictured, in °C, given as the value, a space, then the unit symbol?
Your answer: -26 °C
